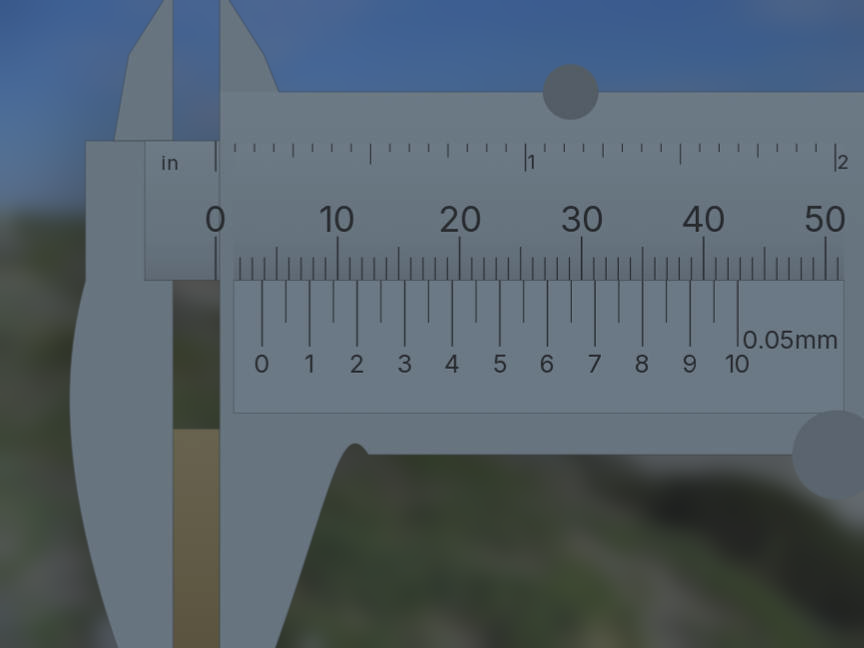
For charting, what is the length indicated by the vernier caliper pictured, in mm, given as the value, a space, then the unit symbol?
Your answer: 3.8 mm
